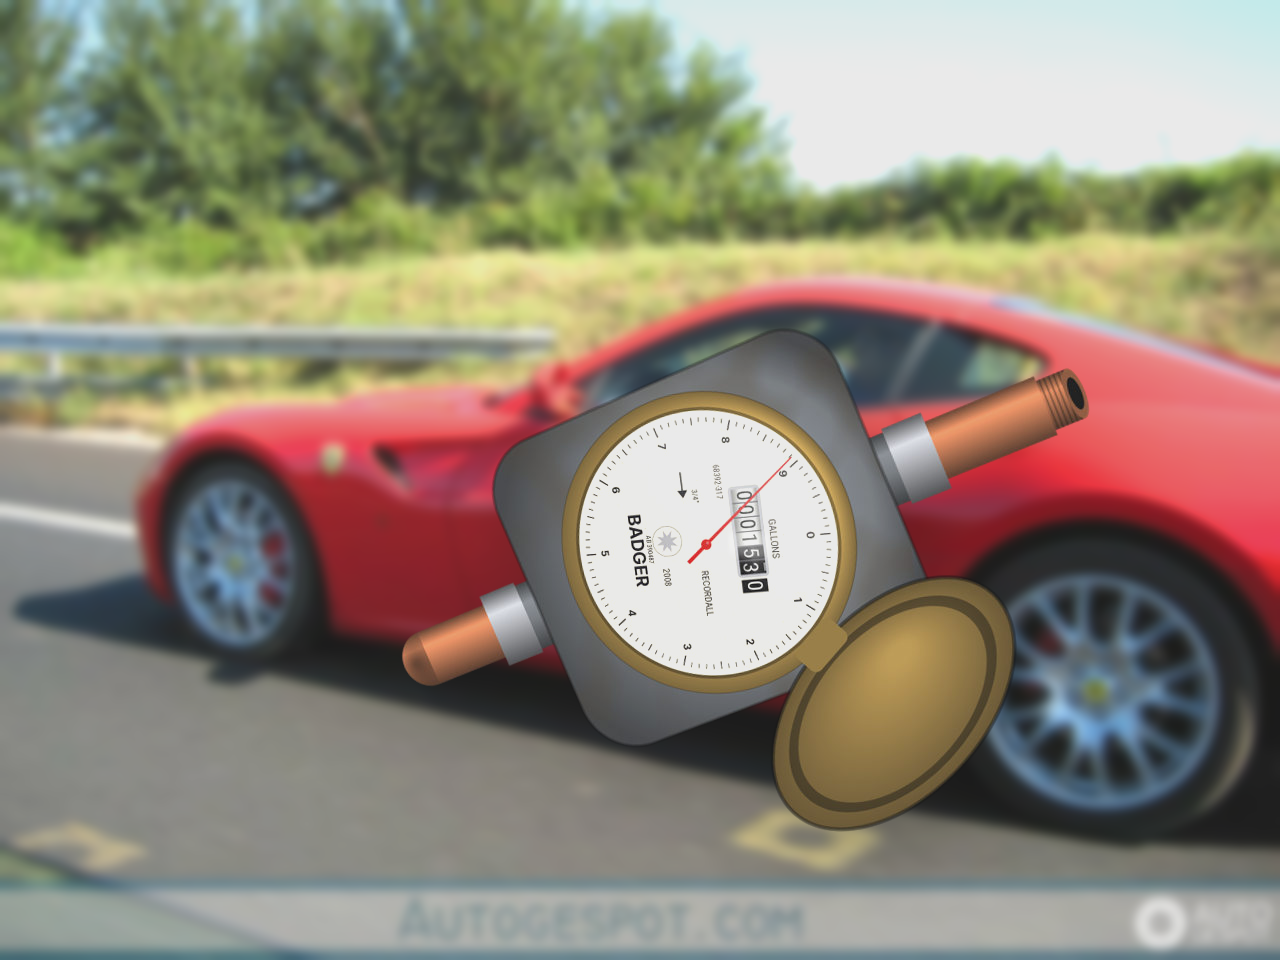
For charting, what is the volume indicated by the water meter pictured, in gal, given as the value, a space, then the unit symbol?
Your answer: 1528.9 gal
